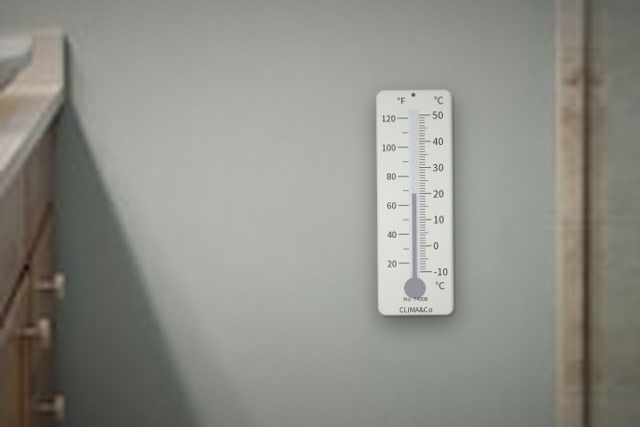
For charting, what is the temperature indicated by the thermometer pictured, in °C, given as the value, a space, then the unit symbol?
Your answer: 20 °C
